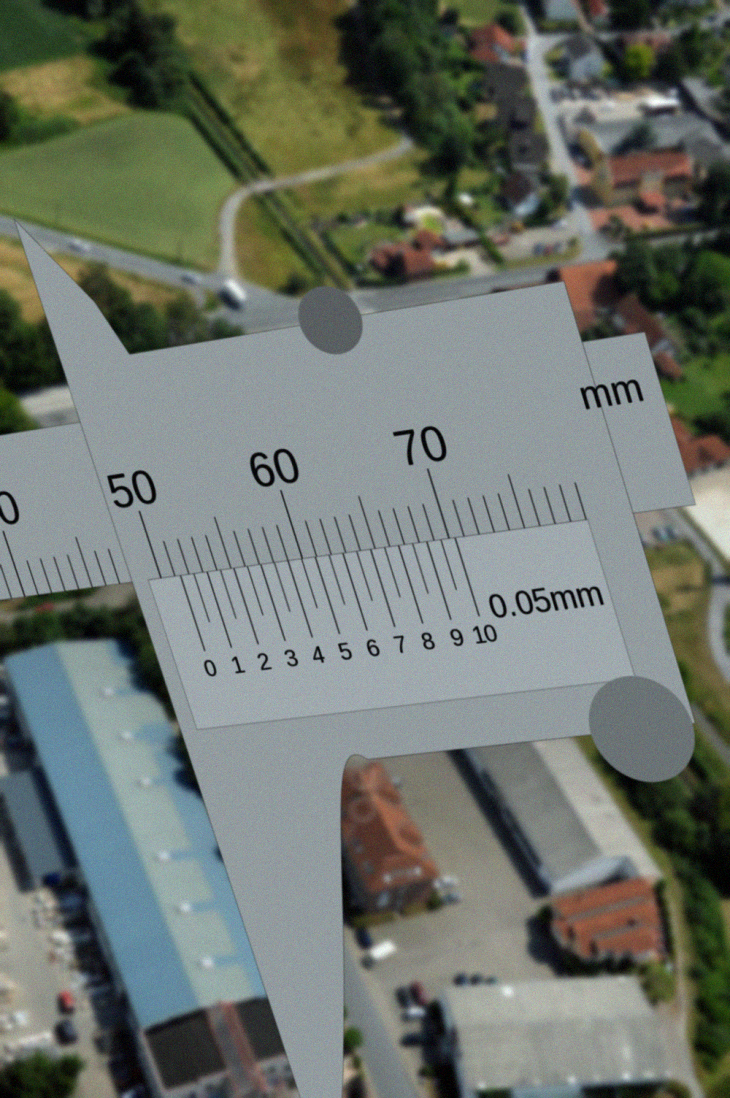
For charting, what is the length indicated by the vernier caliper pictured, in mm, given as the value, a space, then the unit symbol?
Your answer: 51.4 mm
